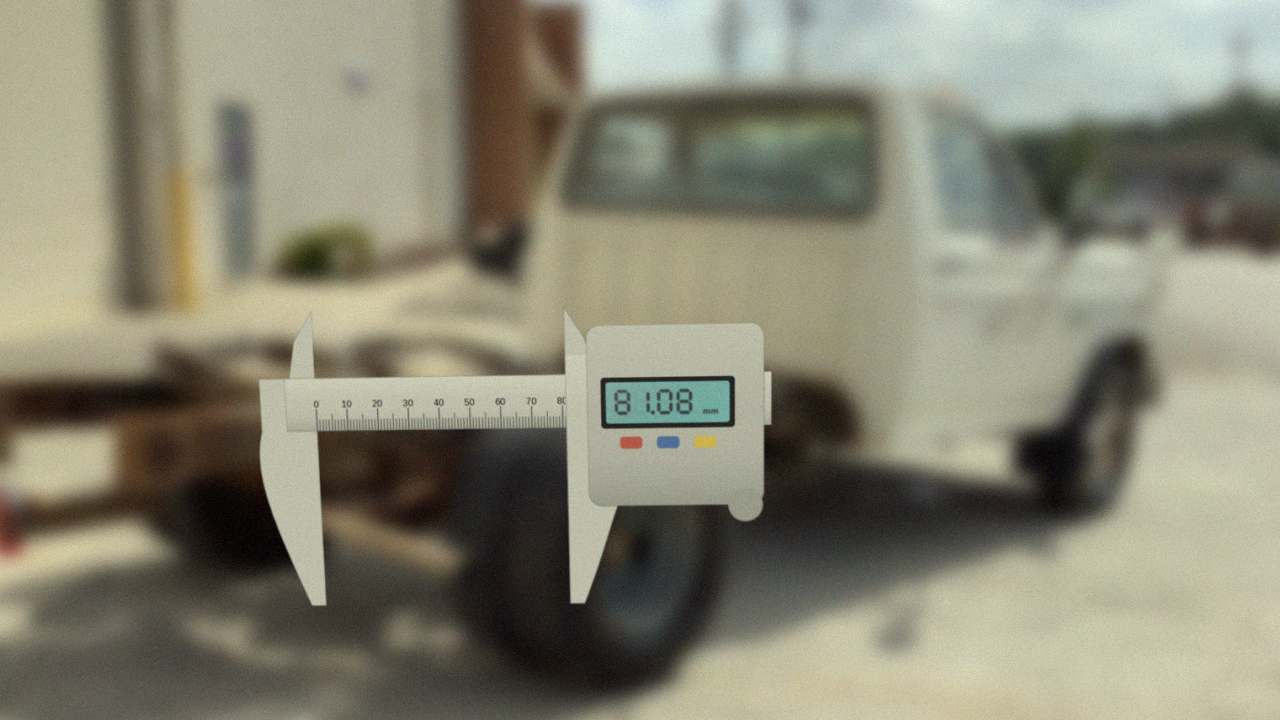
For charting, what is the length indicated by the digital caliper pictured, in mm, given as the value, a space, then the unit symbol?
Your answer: 81.08 mm
